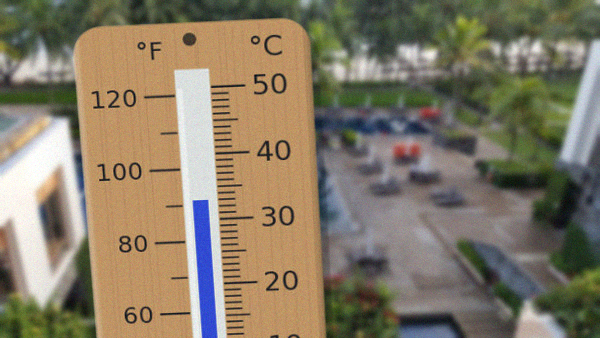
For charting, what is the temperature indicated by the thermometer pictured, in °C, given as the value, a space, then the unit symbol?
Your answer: 33 °C
